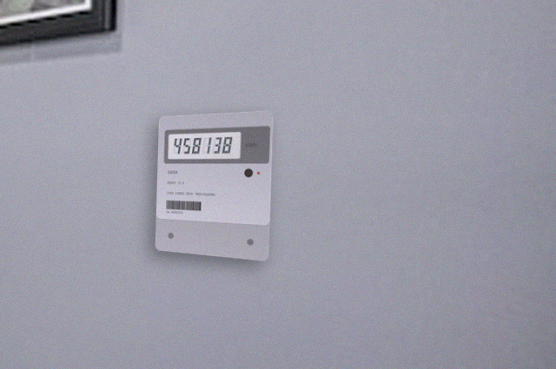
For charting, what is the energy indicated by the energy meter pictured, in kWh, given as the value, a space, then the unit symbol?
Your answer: 458138 kWh
